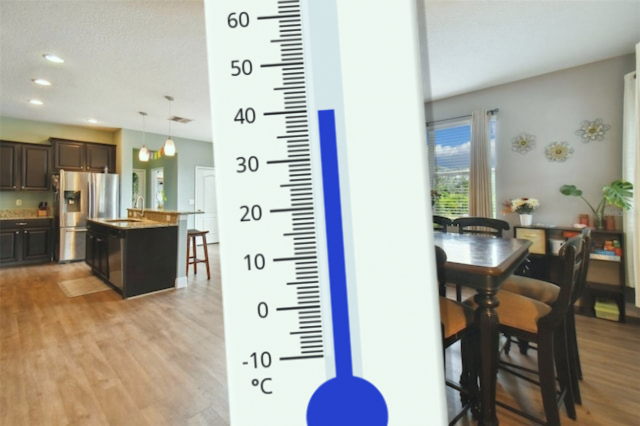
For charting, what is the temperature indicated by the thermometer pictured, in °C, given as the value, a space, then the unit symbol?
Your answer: 40 °C
